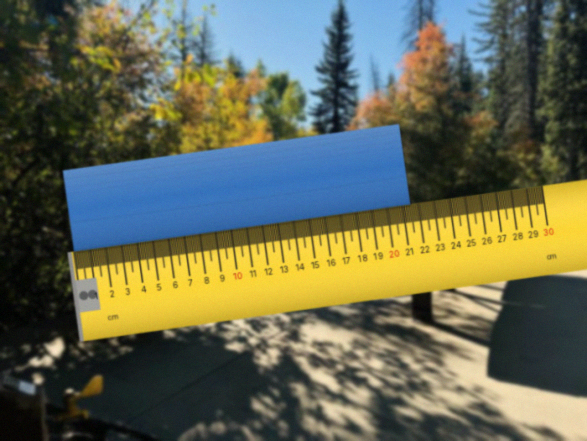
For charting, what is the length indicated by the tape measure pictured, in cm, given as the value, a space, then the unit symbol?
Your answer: 21.5 cm
